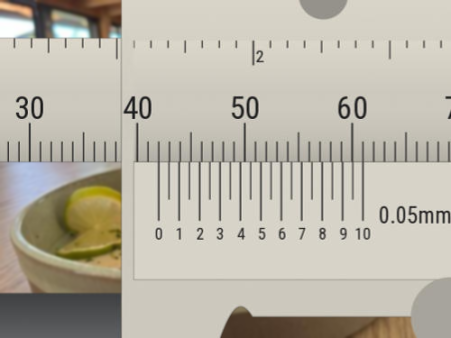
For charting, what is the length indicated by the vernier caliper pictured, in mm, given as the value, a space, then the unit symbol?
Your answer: 42.0 mm
